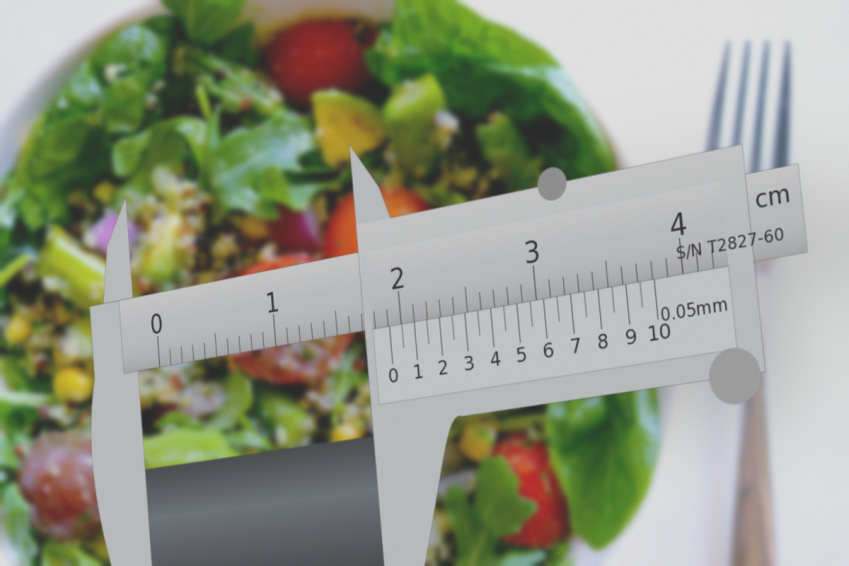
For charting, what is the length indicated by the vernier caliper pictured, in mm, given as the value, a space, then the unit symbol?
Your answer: 19.1 mm
